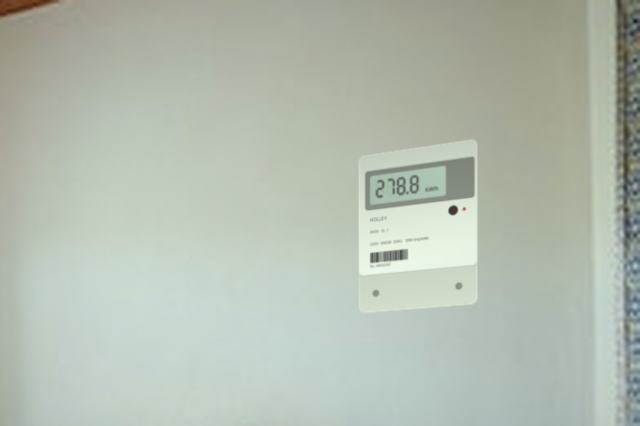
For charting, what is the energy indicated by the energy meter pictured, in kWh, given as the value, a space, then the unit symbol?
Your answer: 278.8 kWh
